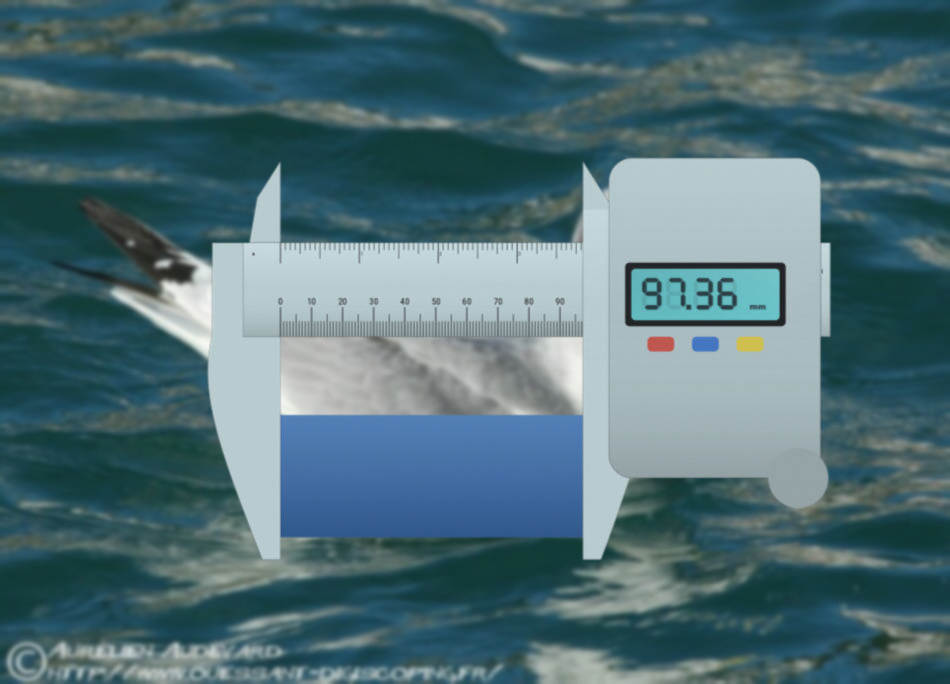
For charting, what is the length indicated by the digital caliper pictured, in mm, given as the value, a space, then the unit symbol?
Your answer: 97.36 mm
